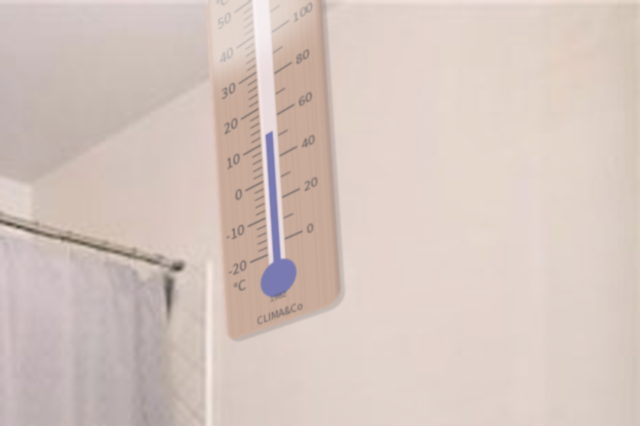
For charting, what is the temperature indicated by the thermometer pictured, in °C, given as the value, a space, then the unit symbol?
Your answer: 12 °C
